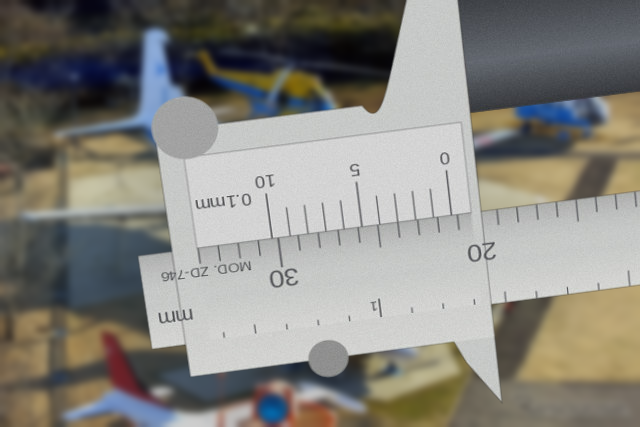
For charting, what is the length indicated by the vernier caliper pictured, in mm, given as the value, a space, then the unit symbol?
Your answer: 21.3 mm
